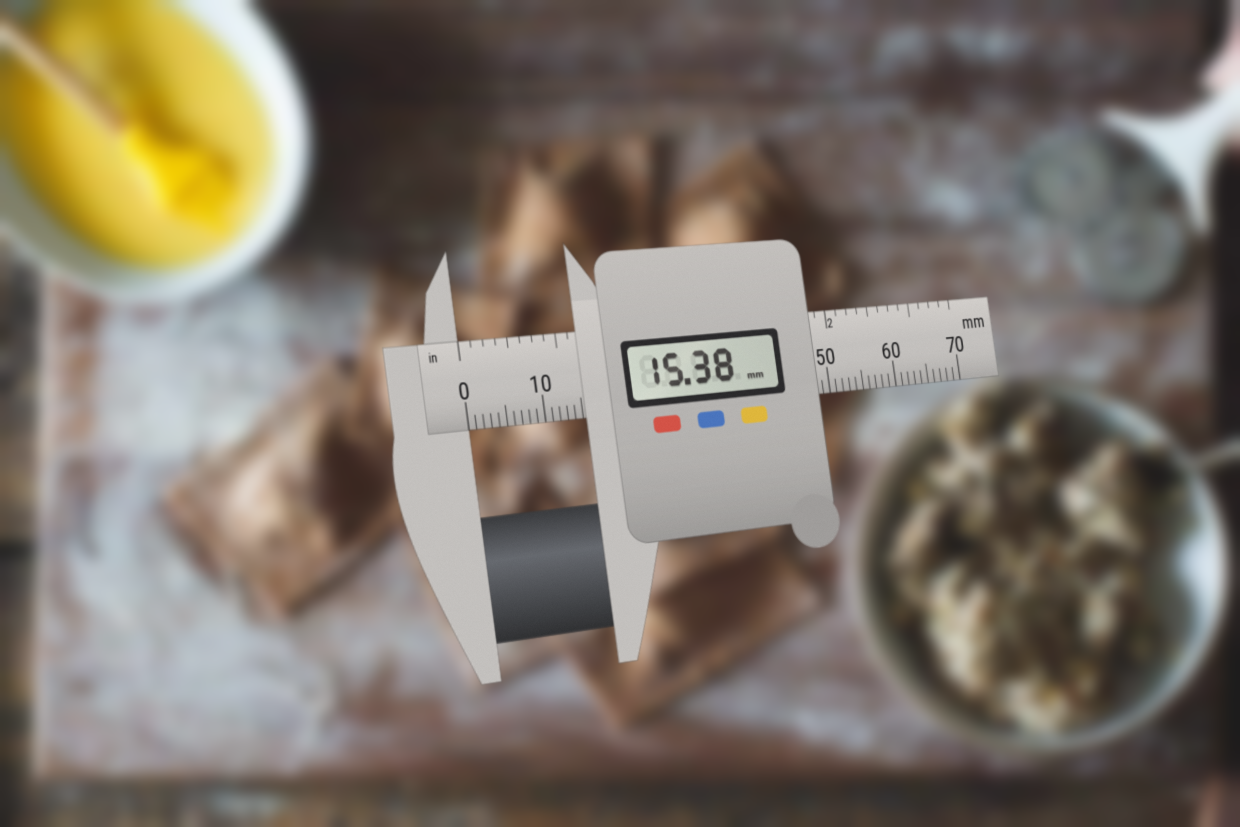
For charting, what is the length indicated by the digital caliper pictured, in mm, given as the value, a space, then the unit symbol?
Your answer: 15.38 mm
